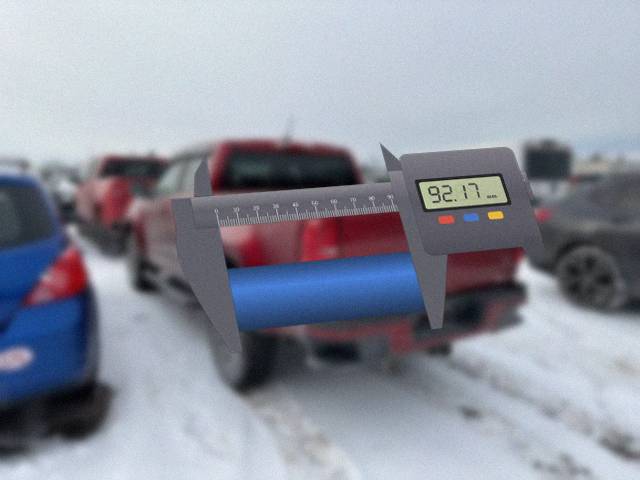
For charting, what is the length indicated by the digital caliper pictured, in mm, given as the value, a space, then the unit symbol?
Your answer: 92.17 mm
